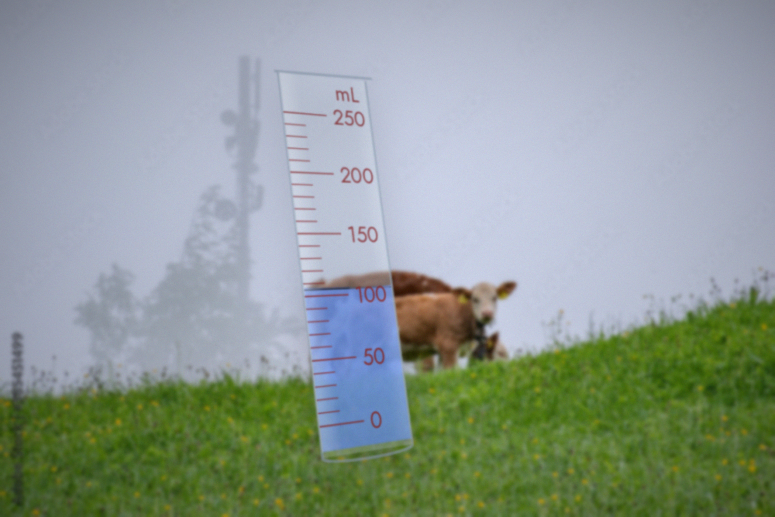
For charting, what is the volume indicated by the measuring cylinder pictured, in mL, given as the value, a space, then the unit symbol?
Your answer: 105 mL
